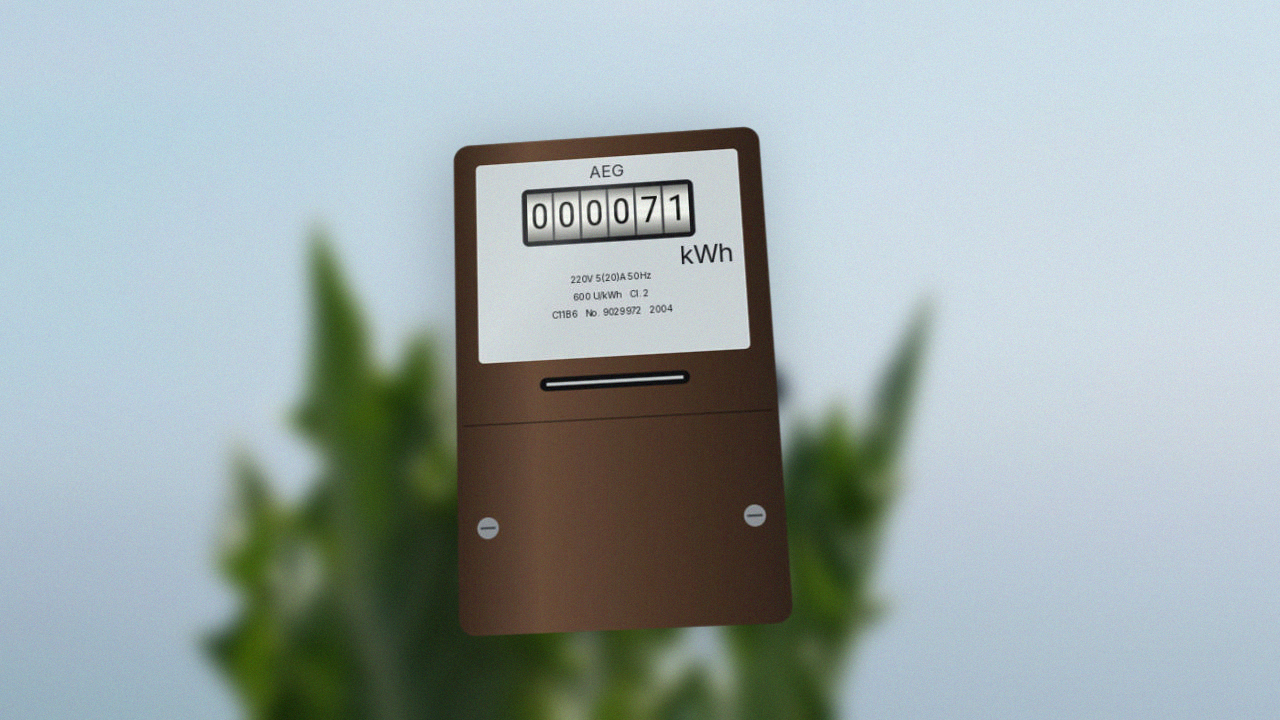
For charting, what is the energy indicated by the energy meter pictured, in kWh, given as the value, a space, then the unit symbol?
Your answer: 71 kWh
